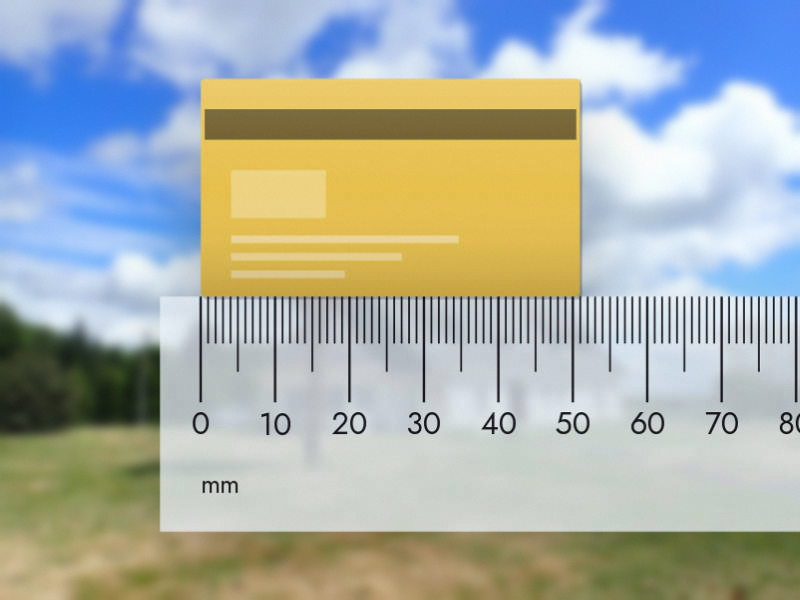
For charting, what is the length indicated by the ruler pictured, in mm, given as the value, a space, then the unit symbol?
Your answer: 51 mm
